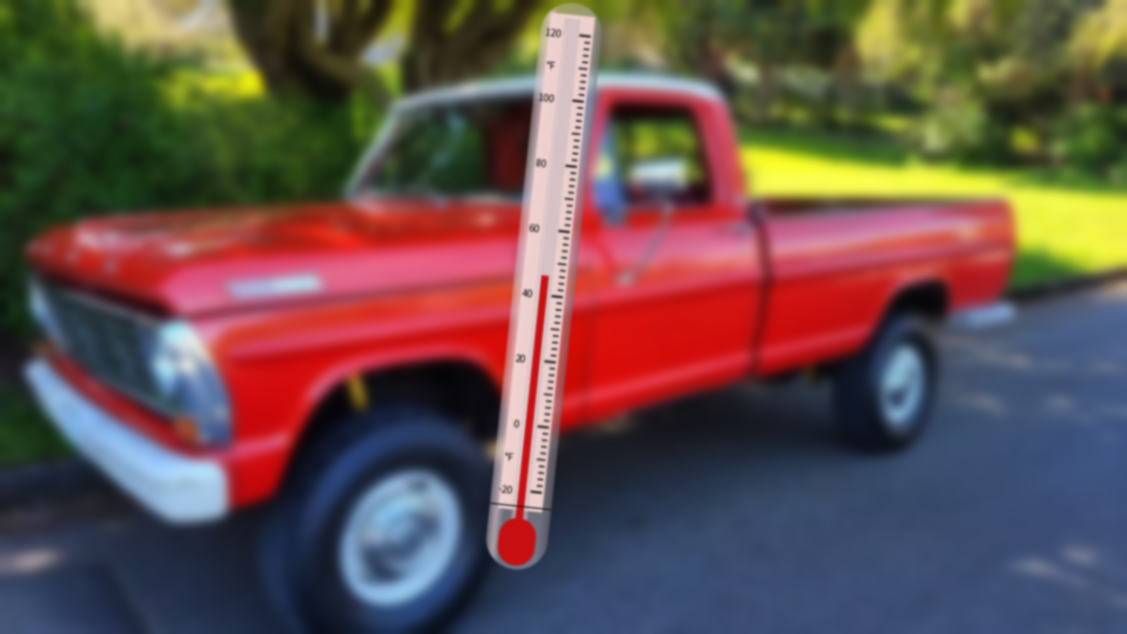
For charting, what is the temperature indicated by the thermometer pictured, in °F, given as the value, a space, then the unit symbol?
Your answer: 46 °F
